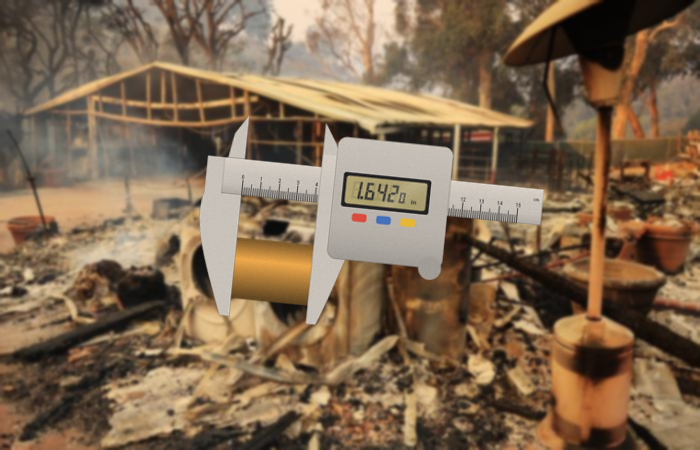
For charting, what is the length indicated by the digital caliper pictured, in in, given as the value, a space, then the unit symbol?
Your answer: 1.6420 in
